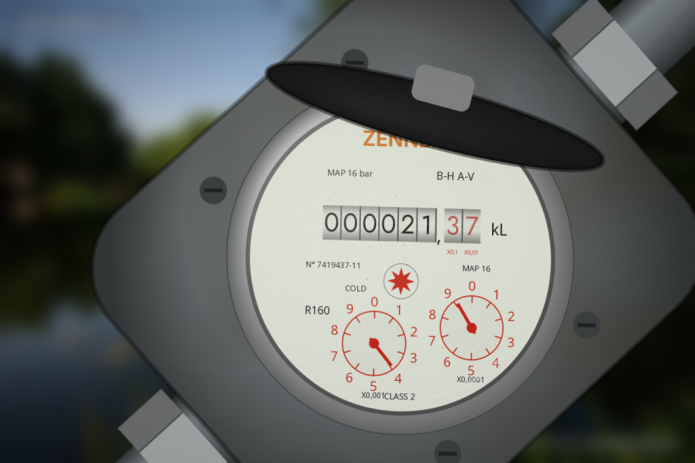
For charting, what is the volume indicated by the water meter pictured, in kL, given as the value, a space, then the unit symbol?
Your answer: 21.3739 kL
